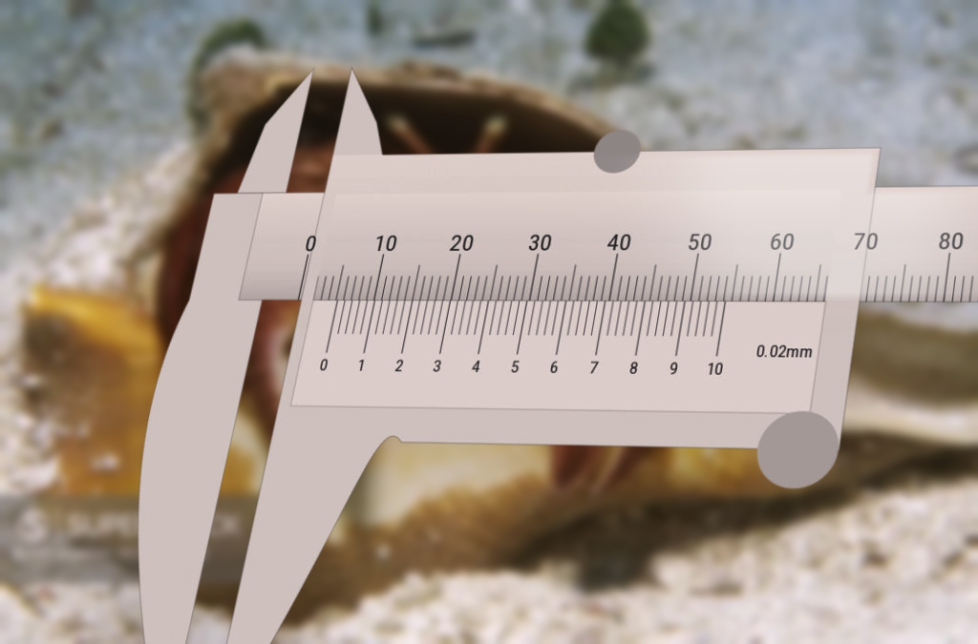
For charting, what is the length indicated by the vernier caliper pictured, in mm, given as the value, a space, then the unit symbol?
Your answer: 5.2 mm
